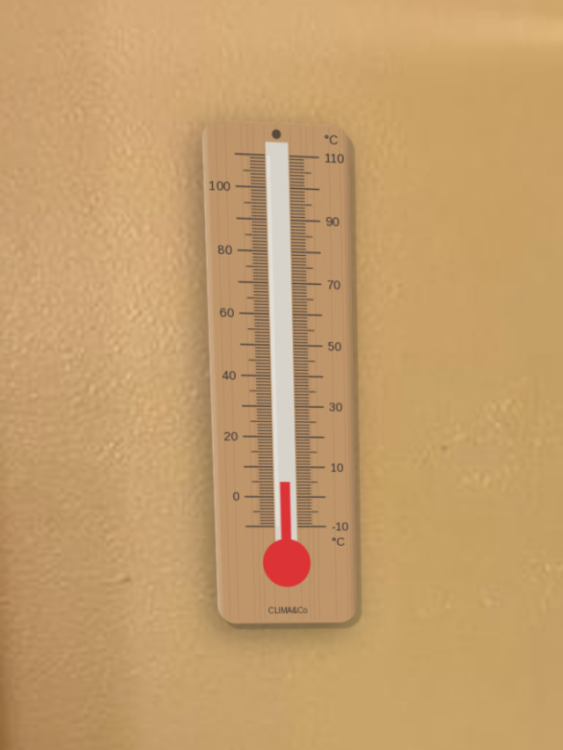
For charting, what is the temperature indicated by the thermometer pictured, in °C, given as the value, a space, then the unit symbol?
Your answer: 5 °C
